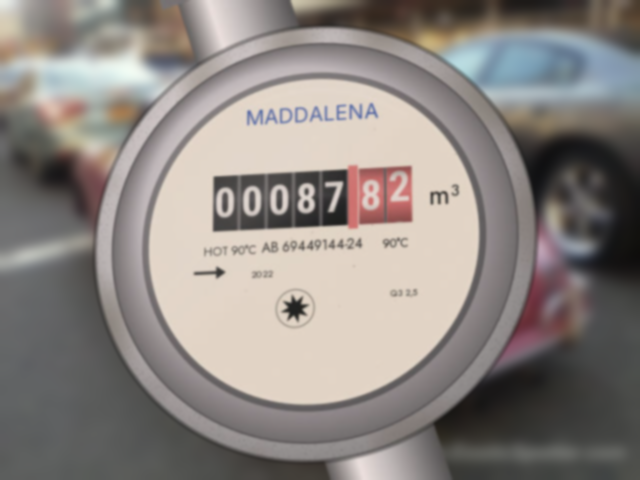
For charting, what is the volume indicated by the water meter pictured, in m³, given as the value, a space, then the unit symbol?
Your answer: 87.82 m³
